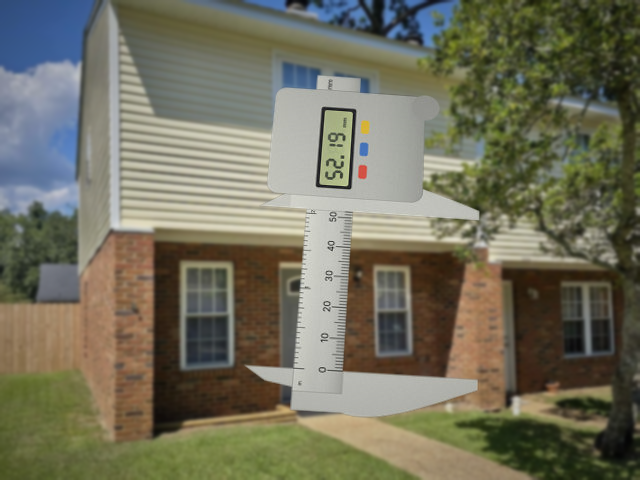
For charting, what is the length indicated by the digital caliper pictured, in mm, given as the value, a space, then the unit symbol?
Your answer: 52.19 mm
